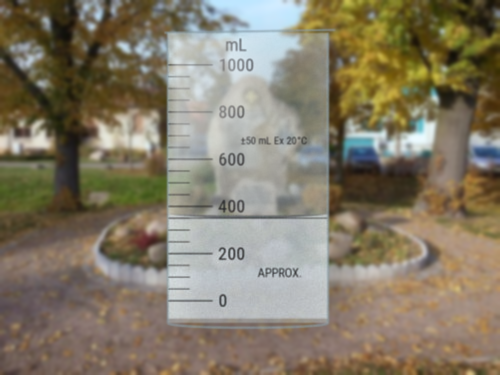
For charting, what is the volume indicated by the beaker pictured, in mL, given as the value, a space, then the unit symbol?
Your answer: 350 mL
